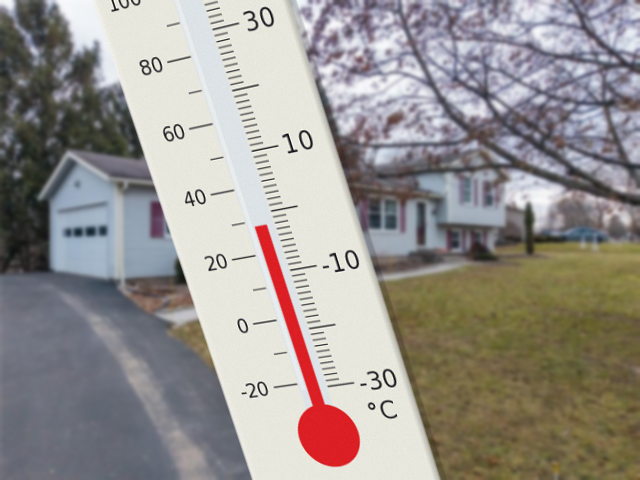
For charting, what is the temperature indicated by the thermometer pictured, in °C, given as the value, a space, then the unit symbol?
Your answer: -2 °C
